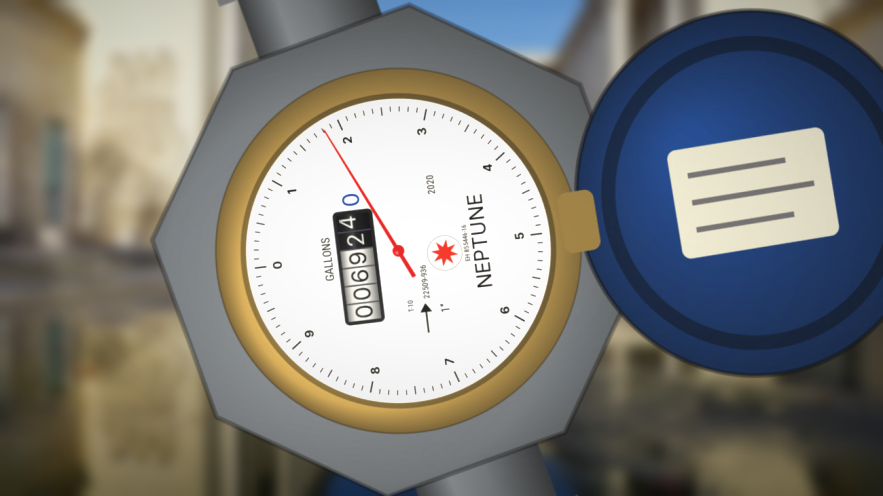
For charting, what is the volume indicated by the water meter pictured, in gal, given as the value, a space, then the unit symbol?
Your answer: 69241.8 gal
